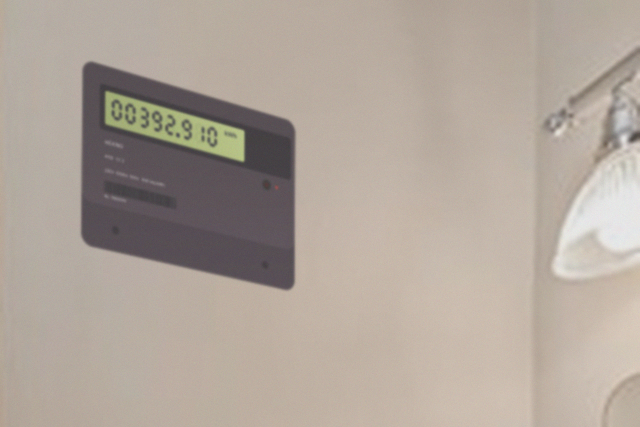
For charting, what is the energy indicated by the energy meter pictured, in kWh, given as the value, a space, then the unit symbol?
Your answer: 392.910 kWh
